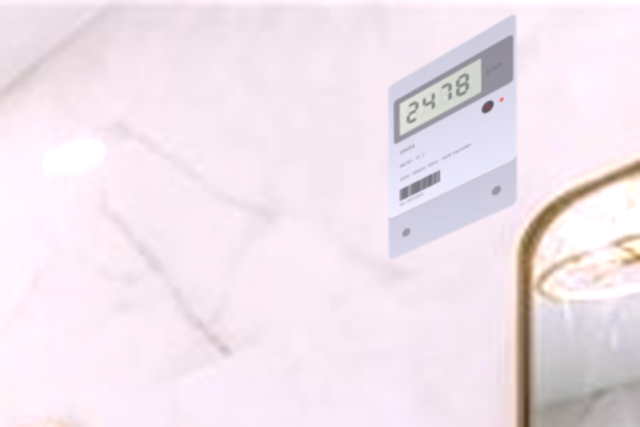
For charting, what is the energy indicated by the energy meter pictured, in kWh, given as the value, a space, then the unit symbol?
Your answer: 2478 kWh
